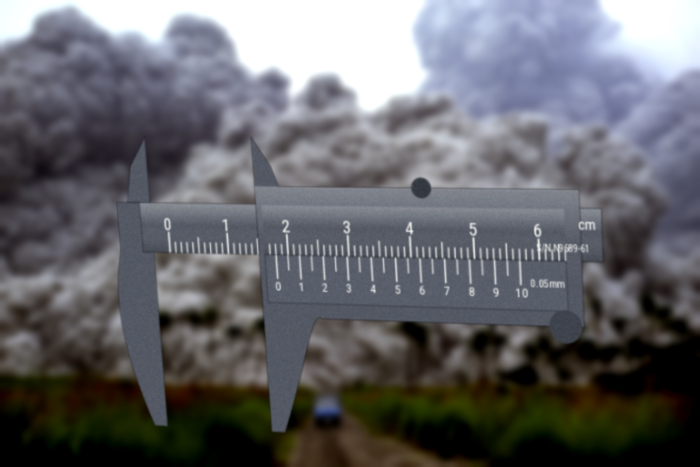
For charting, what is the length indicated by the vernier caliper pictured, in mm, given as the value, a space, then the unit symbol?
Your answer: 18.0 mm
